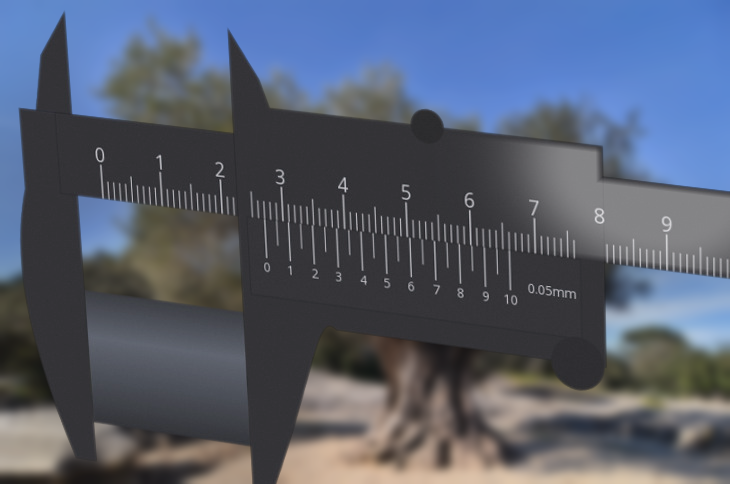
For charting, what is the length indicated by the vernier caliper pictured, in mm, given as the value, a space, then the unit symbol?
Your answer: 27.0 mm
